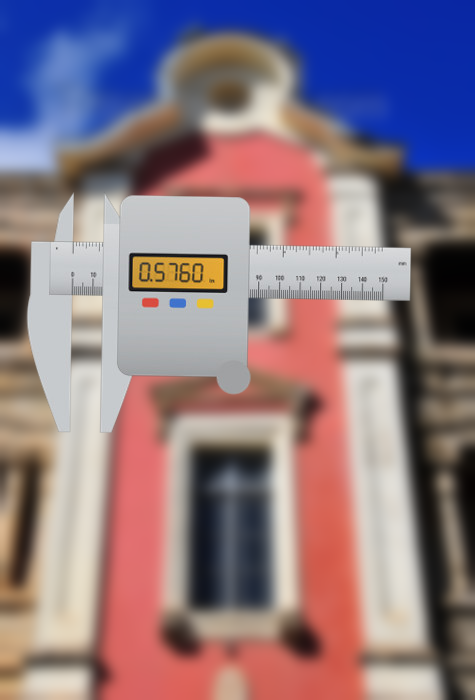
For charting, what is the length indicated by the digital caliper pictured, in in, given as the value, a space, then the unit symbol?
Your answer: 0.5760 in
